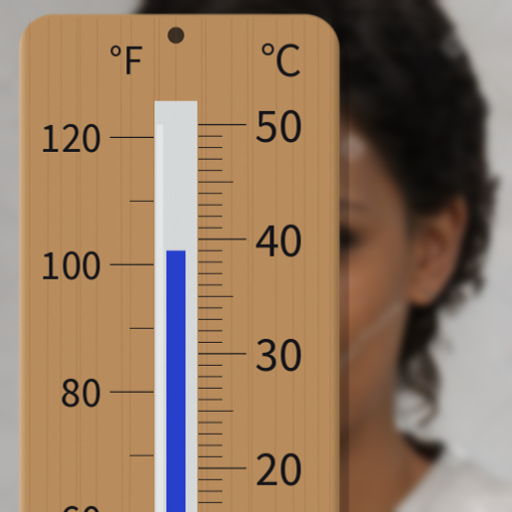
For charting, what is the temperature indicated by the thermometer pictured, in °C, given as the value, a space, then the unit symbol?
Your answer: 39 °C
